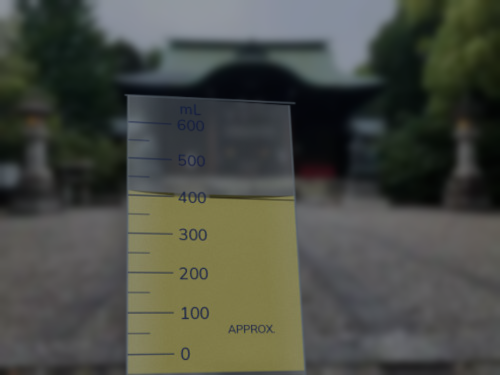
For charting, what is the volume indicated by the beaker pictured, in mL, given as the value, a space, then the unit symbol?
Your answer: 400 mL
